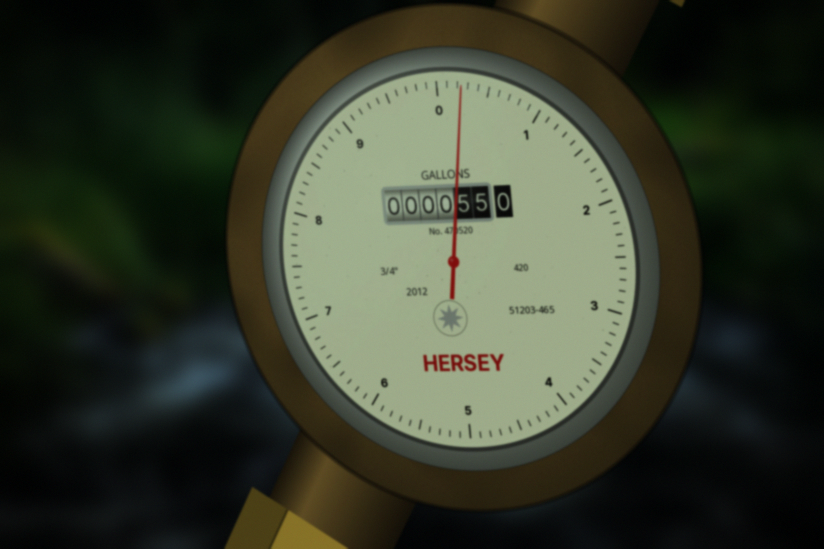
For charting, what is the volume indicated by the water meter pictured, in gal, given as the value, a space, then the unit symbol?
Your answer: 550.2 gal
